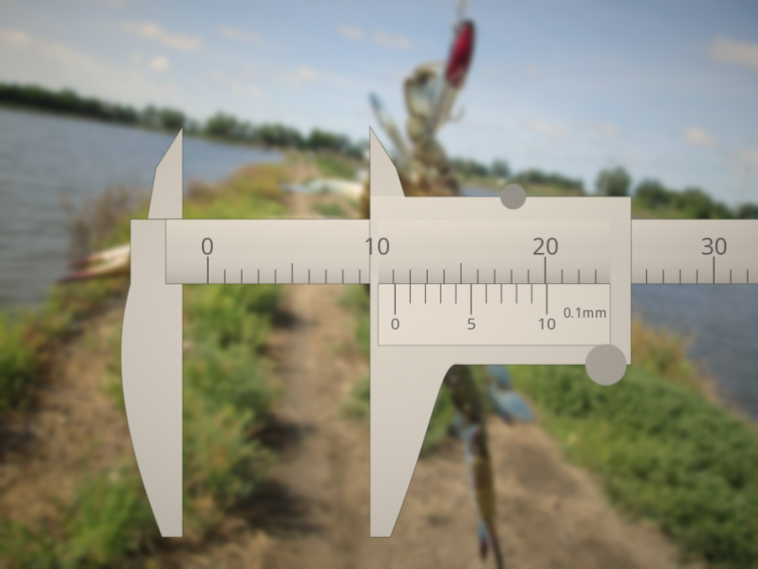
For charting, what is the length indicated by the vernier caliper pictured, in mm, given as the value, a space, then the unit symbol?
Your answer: 11.1 mm
